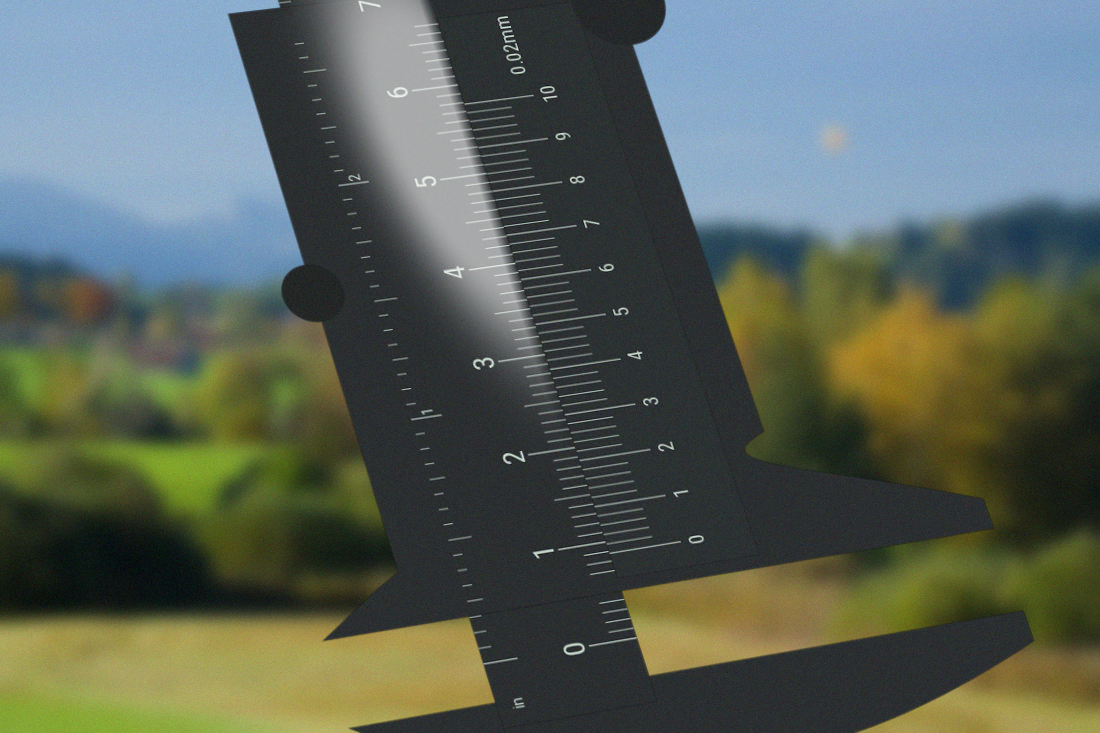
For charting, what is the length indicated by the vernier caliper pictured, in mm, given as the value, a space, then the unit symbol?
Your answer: 8.8 mm
